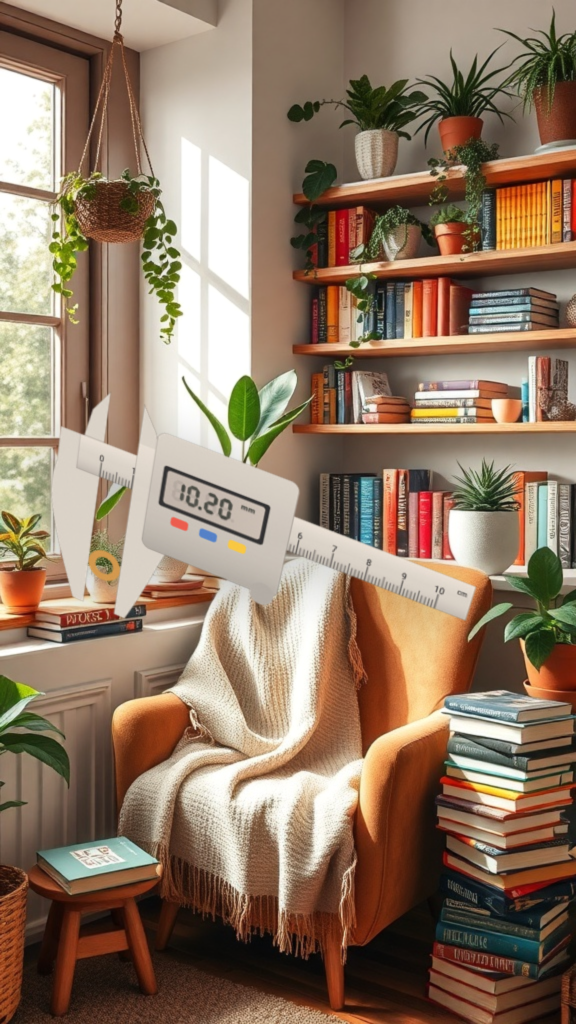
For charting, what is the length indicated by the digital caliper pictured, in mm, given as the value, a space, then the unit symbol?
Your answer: 10.20 mm
